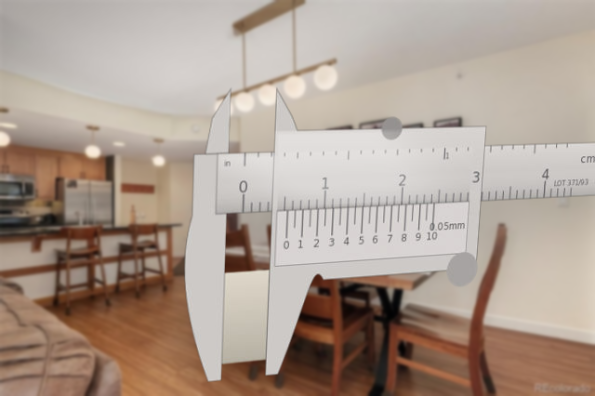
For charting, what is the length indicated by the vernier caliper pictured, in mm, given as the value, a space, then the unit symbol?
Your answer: 5.4 mm
